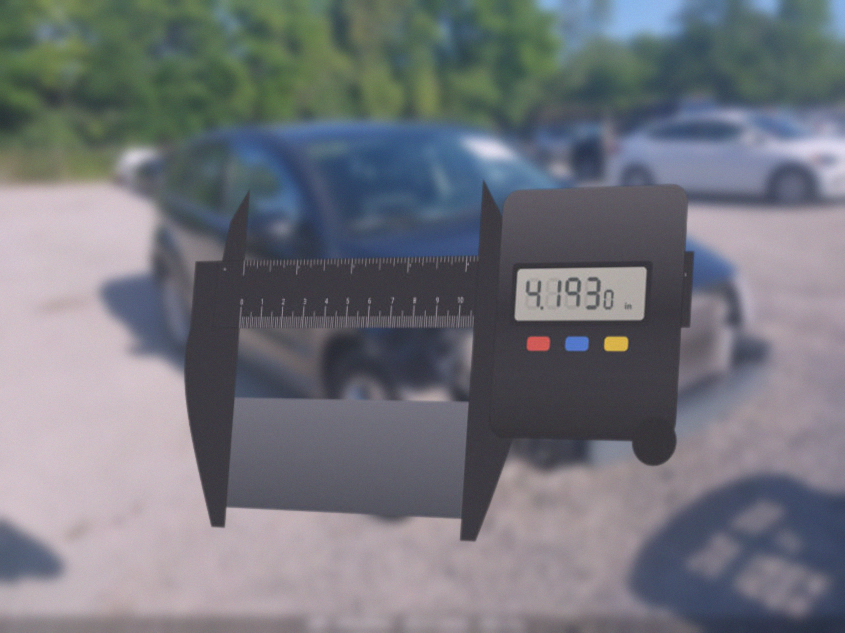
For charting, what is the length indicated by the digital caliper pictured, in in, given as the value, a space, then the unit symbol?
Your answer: 4.1930 in
